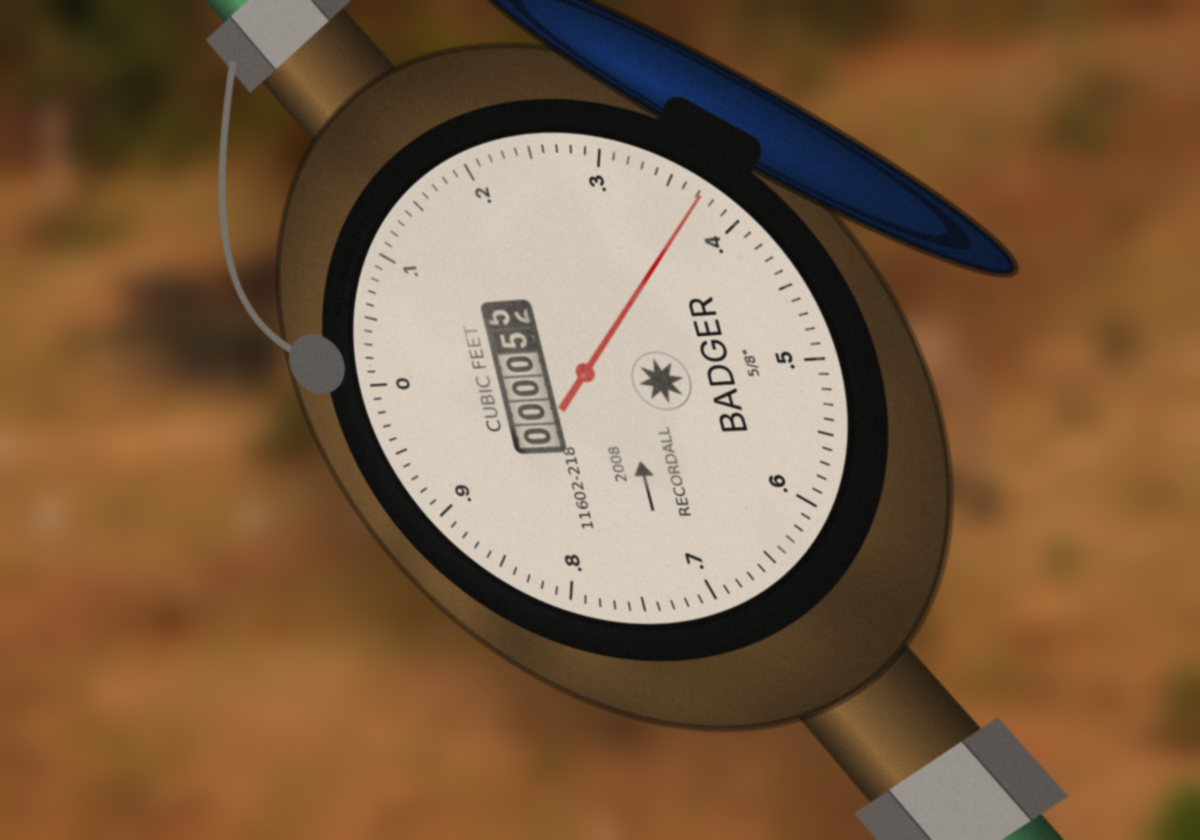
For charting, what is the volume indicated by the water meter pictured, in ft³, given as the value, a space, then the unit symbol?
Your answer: 55.37 ft³
